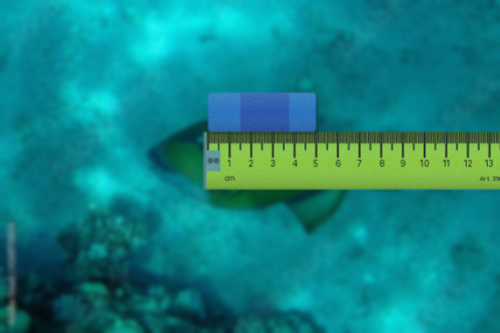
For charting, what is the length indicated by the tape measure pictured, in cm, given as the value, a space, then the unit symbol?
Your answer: 5 cm
